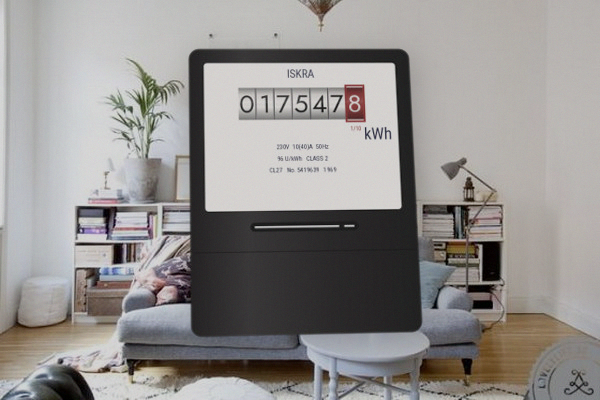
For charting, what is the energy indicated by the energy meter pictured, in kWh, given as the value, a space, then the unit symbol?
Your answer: 17547.8 kWh
